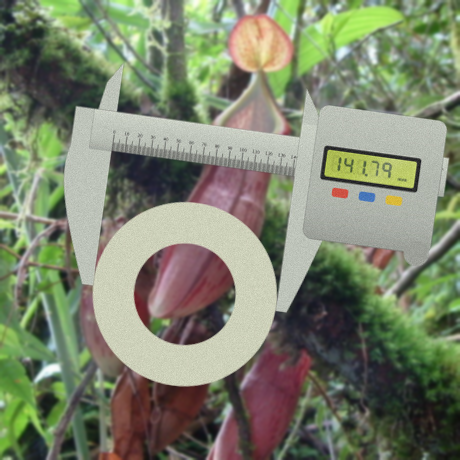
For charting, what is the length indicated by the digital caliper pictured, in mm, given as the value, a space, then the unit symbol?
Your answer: 141.79 mm
